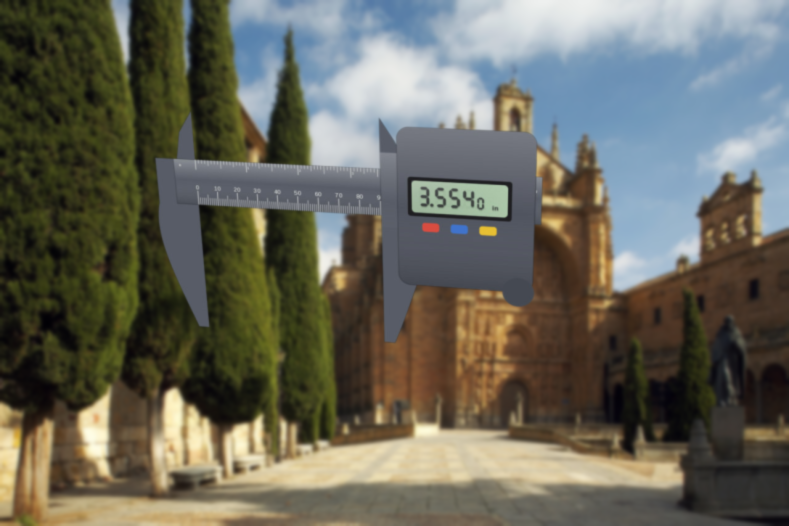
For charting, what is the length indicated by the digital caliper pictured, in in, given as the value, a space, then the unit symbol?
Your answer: 3.5540 in
